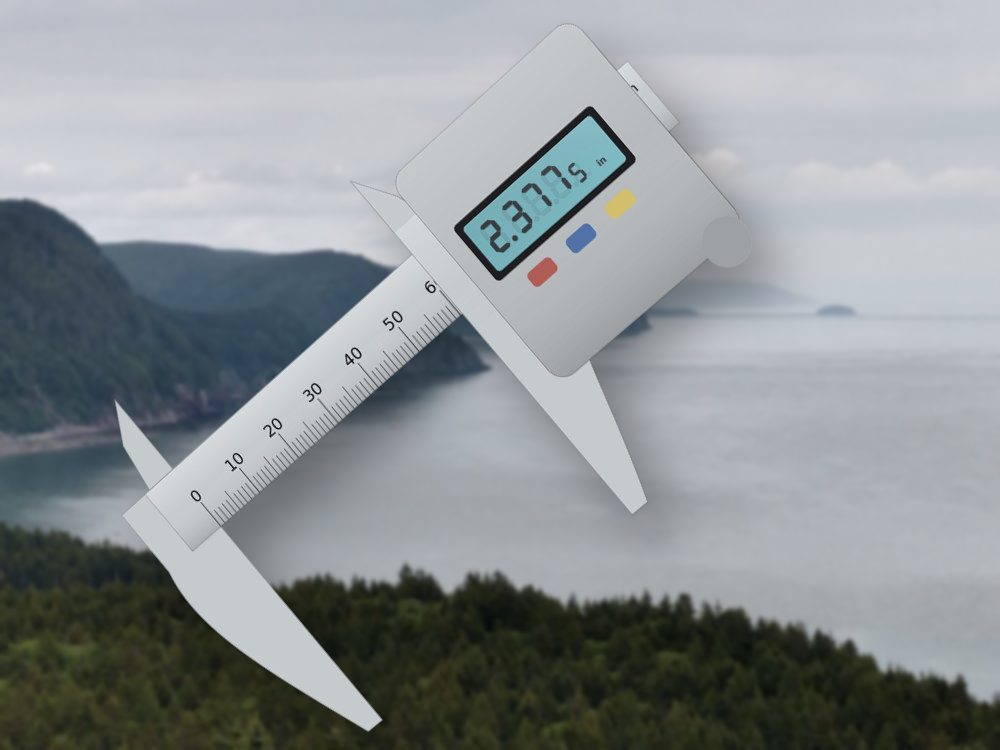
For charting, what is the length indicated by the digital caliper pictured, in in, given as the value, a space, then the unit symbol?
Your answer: 2.3775 in
